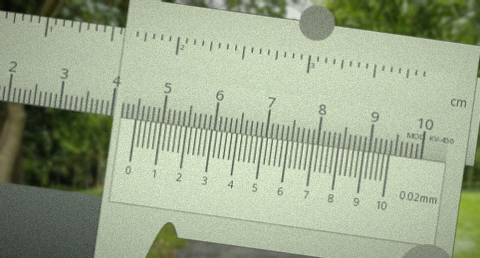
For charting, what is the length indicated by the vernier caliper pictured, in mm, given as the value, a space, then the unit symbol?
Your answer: 44.8 mm
